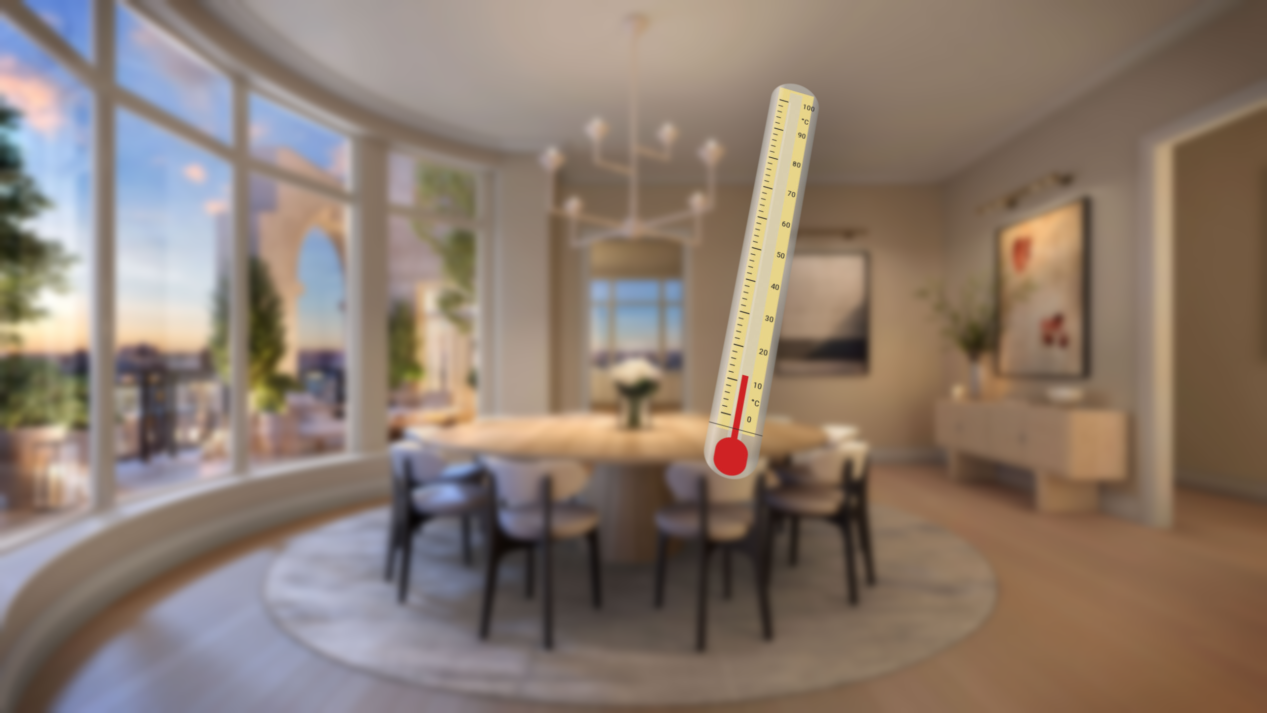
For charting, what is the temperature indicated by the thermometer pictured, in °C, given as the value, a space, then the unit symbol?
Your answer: 12 °C
